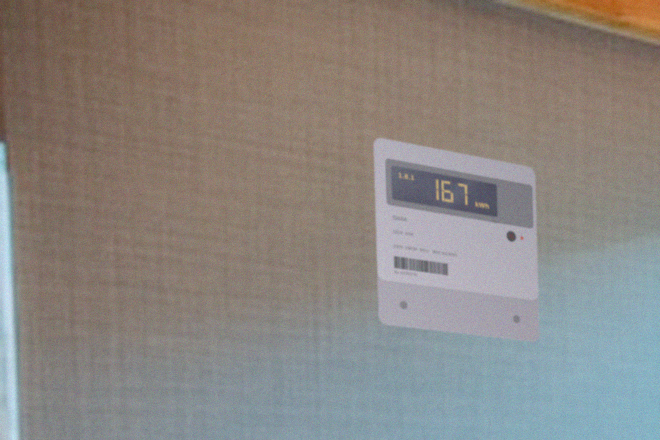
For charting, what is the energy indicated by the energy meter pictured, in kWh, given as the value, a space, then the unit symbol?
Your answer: 167 kWh
